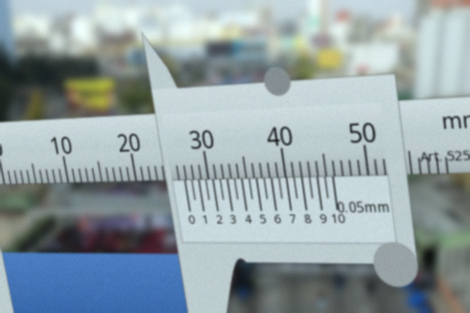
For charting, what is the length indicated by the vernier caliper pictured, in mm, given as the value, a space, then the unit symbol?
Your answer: 26.8 mm
